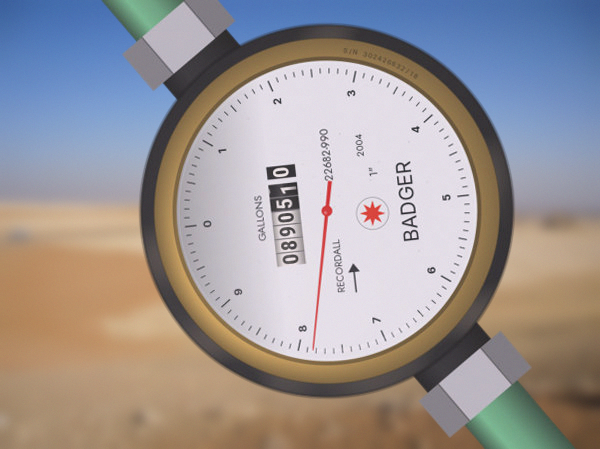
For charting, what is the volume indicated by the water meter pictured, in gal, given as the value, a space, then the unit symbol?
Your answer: 890507.8 gal
